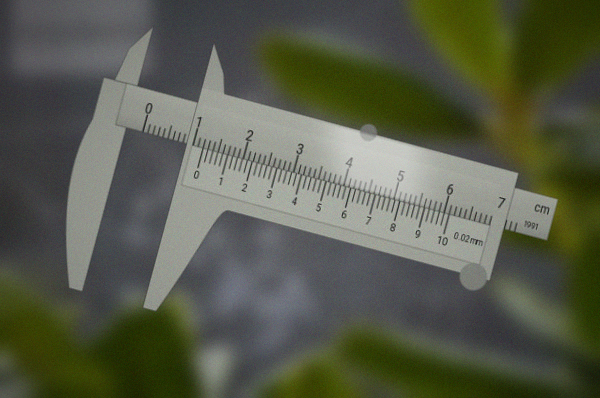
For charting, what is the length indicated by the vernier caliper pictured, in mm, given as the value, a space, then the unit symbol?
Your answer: 12.0 mm
